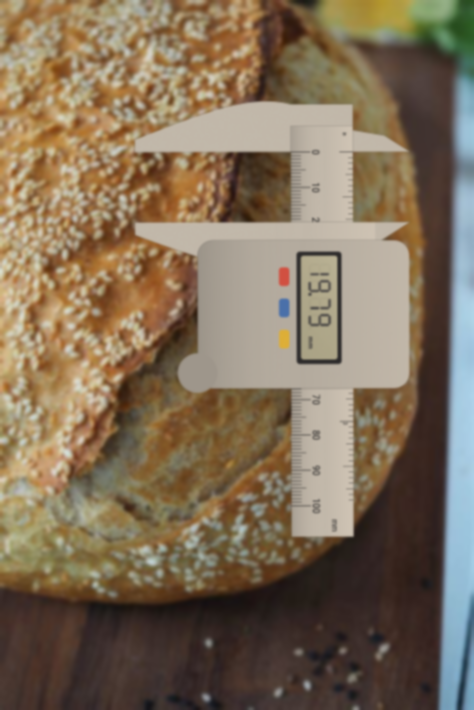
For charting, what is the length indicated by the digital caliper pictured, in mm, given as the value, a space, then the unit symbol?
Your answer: 19.79 mm
